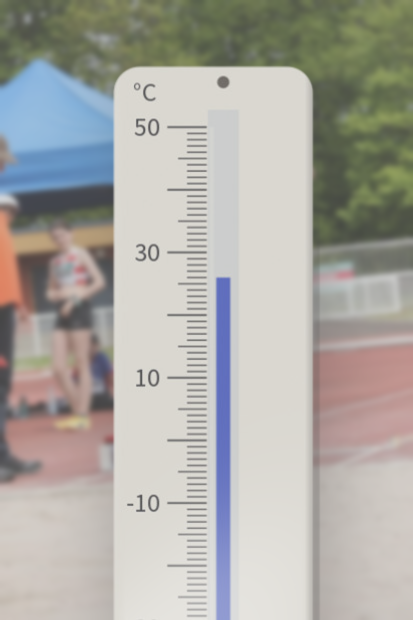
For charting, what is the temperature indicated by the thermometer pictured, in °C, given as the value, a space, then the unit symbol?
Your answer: 26 °C
